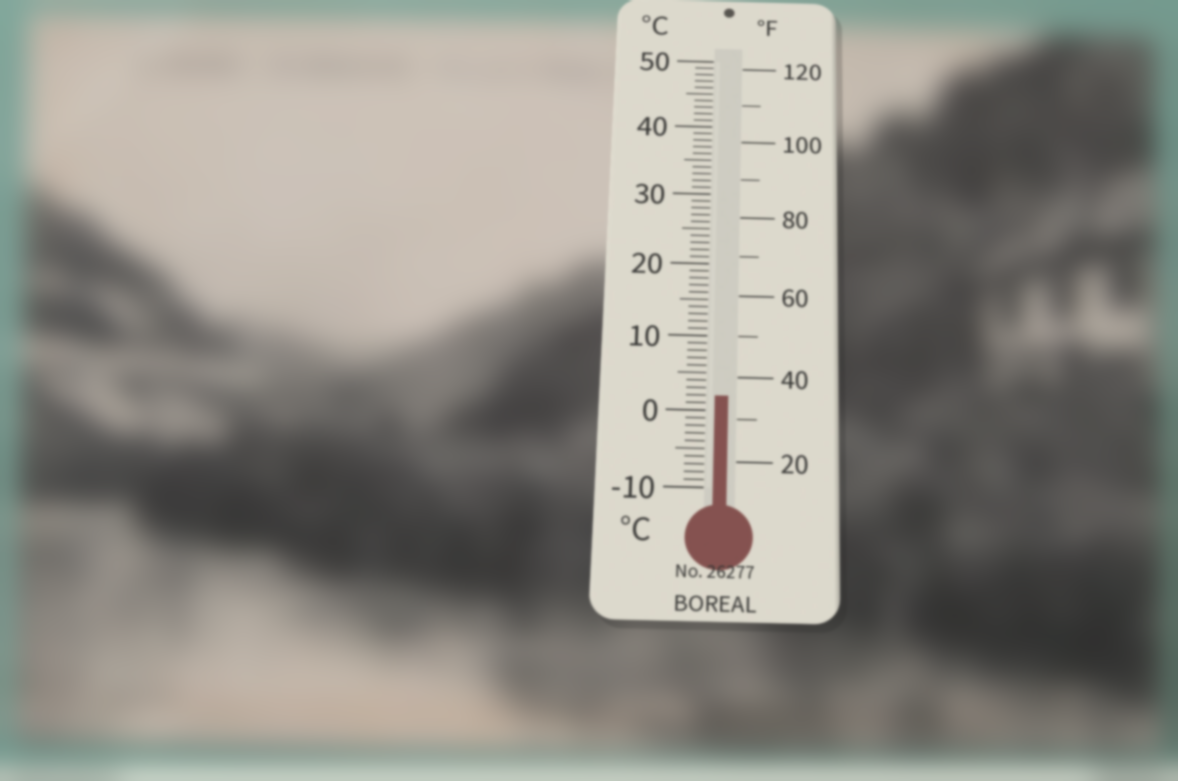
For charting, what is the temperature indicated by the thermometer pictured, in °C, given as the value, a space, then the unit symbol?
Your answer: 2 °C
